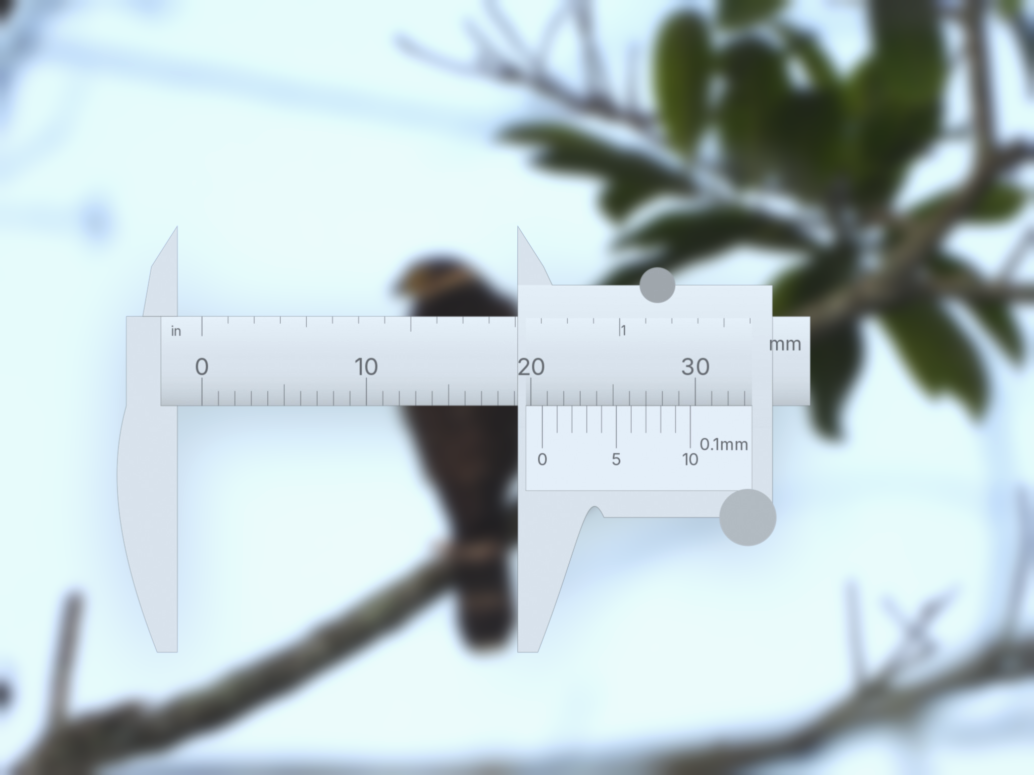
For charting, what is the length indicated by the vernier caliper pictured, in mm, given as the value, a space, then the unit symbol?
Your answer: 20.7 mm
